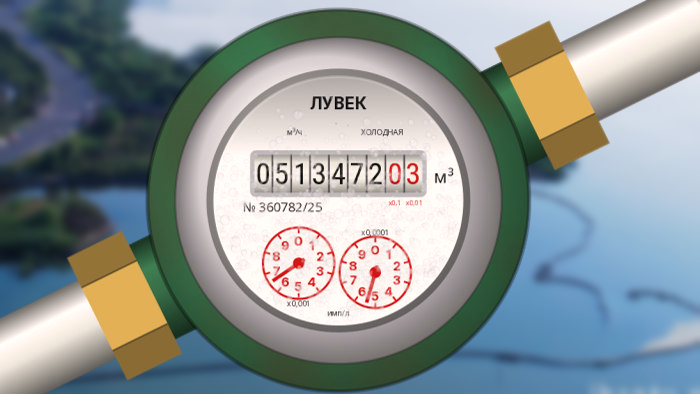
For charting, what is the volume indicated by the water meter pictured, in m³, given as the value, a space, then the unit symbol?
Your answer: 513472.0365 m³
